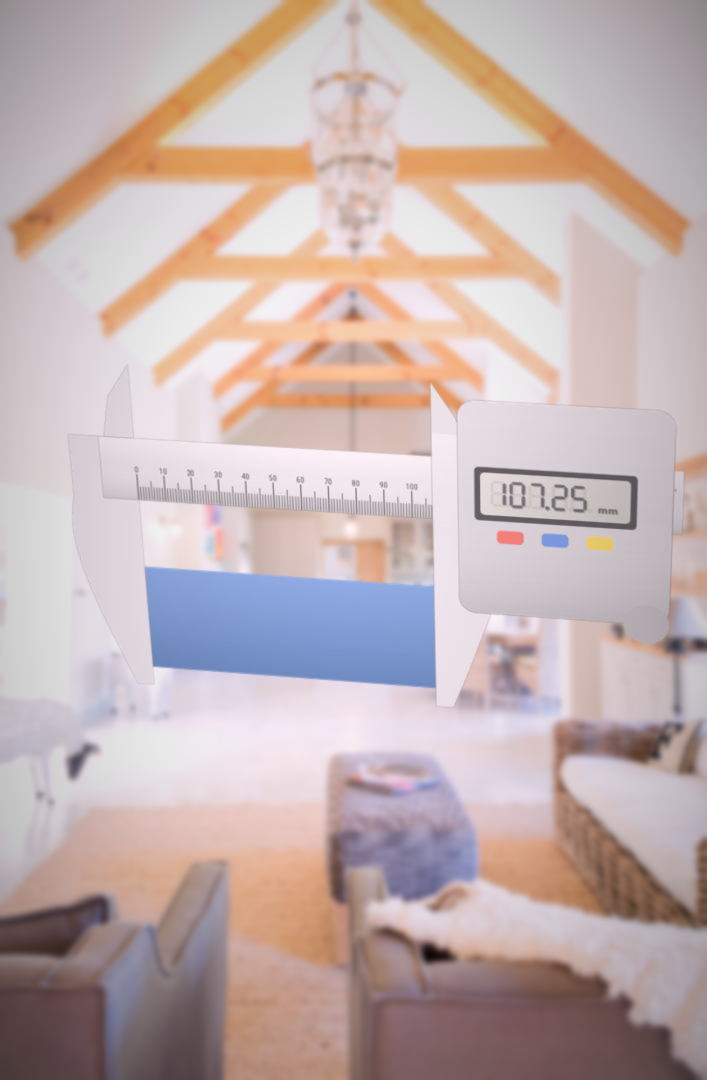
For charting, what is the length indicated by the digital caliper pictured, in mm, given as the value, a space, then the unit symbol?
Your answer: 107.25 mm
